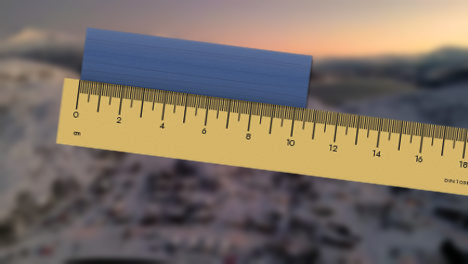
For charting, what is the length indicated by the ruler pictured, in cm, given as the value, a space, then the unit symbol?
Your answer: 10.5 cm
